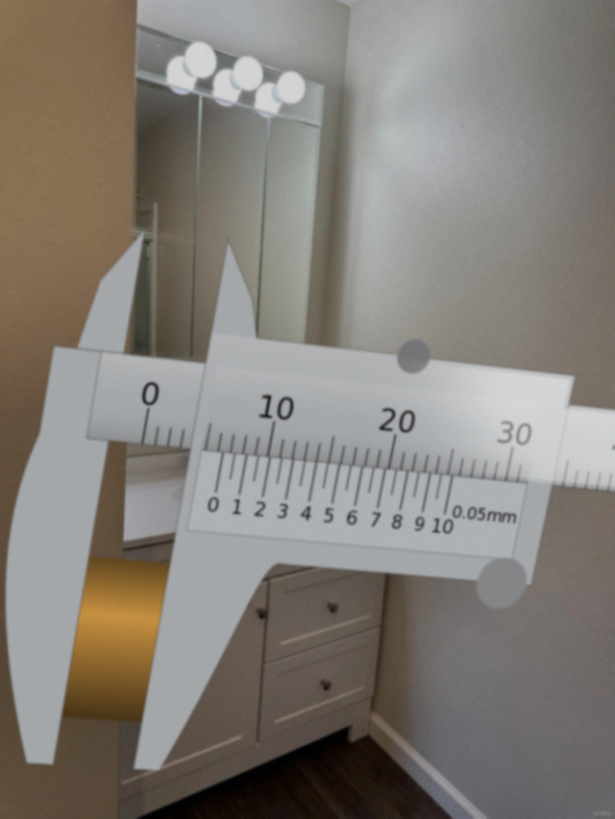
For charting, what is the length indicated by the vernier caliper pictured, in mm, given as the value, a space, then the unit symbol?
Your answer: 6.4 mm
